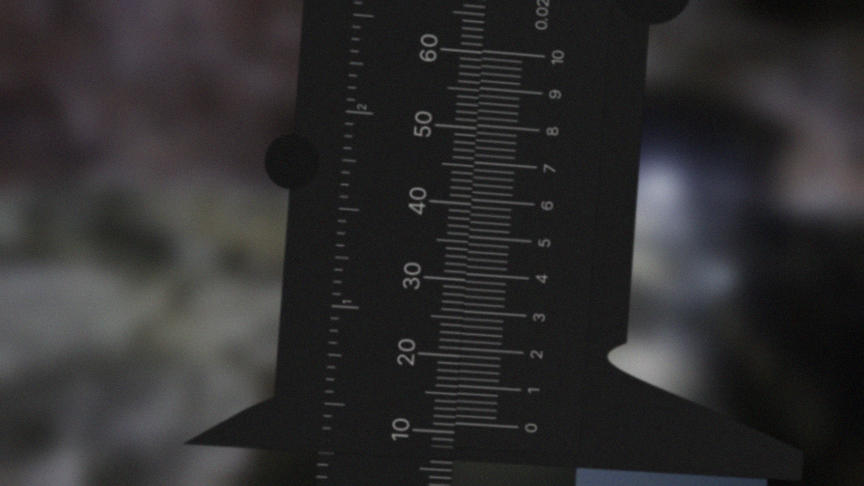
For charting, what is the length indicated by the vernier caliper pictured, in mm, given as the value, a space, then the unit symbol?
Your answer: 11.2 mm
